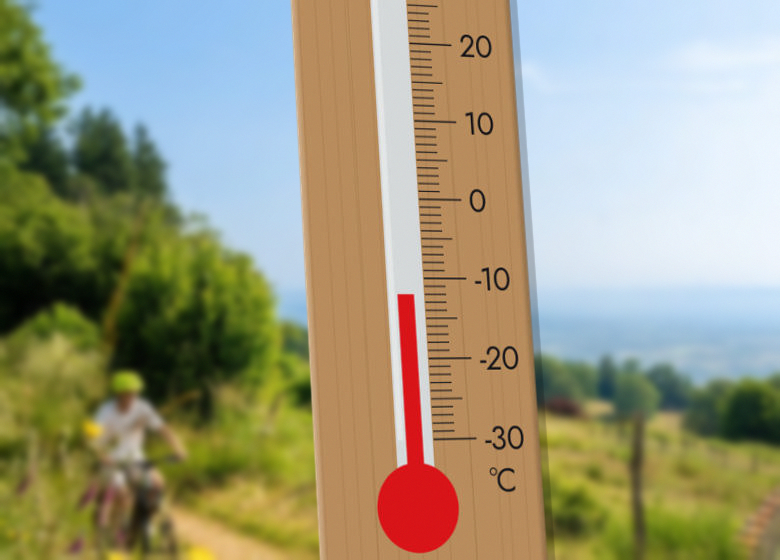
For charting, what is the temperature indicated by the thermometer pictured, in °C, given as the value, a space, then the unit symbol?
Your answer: -12 °C
